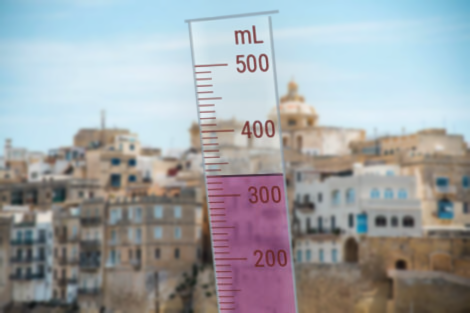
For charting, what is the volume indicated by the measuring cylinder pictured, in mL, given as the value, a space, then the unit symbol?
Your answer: 330 mL
